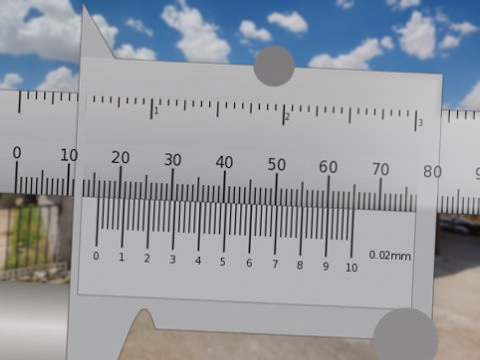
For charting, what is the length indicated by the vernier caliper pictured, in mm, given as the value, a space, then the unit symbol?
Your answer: 16.0 mm
